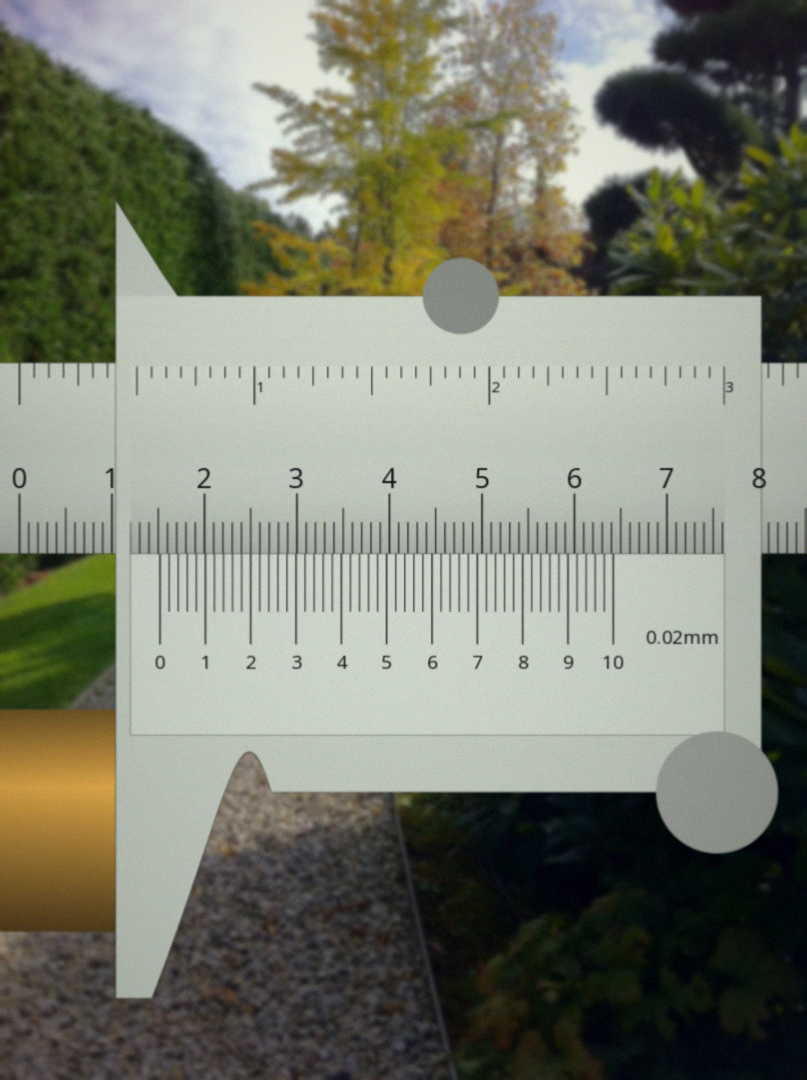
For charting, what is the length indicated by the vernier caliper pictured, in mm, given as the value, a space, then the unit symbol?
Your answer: 15.2 mm
